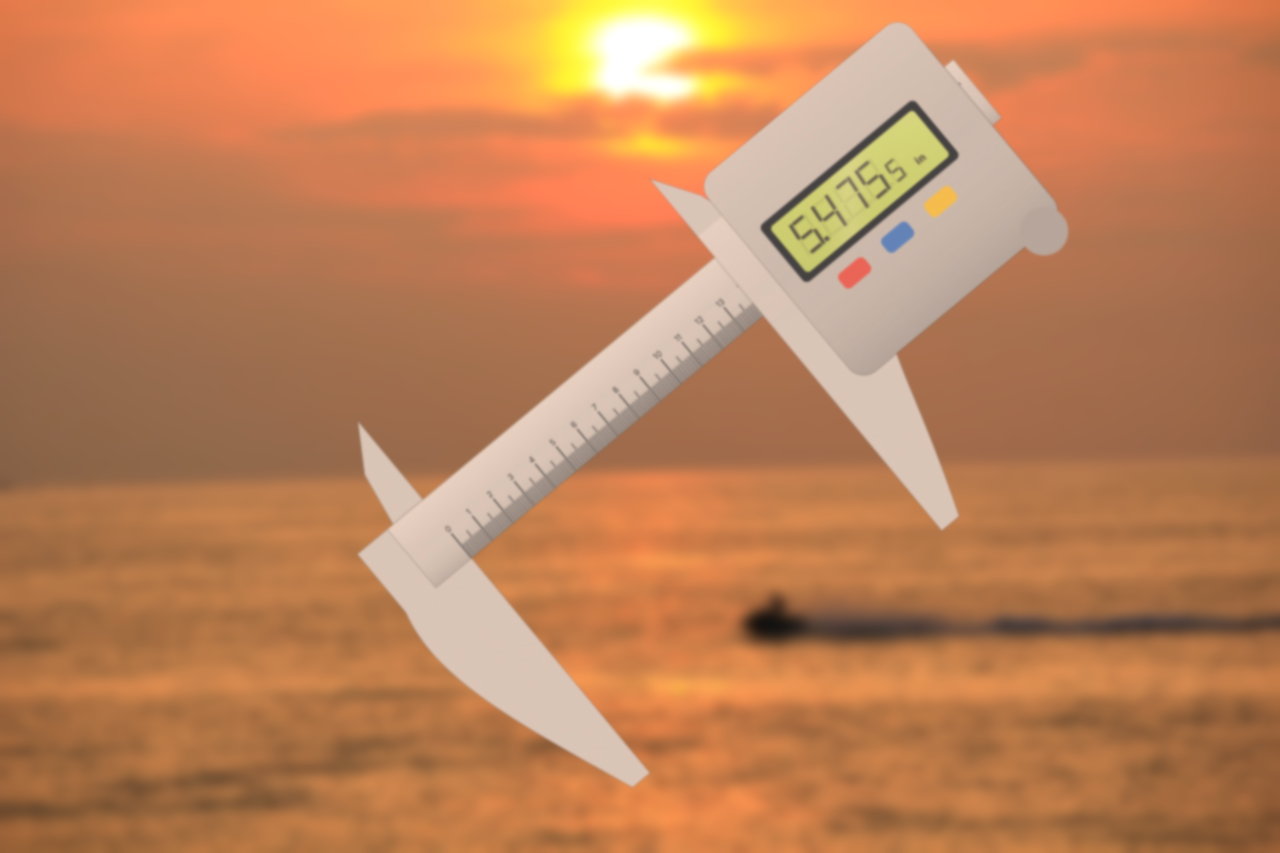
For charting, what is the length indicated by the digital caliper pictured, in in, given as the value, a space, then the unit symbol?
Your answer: 5.4755 in
